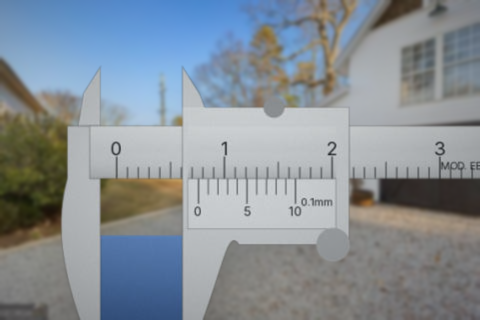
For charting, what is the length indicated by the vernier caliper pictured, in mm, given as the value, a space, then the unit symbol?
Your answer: 7.6 mm
